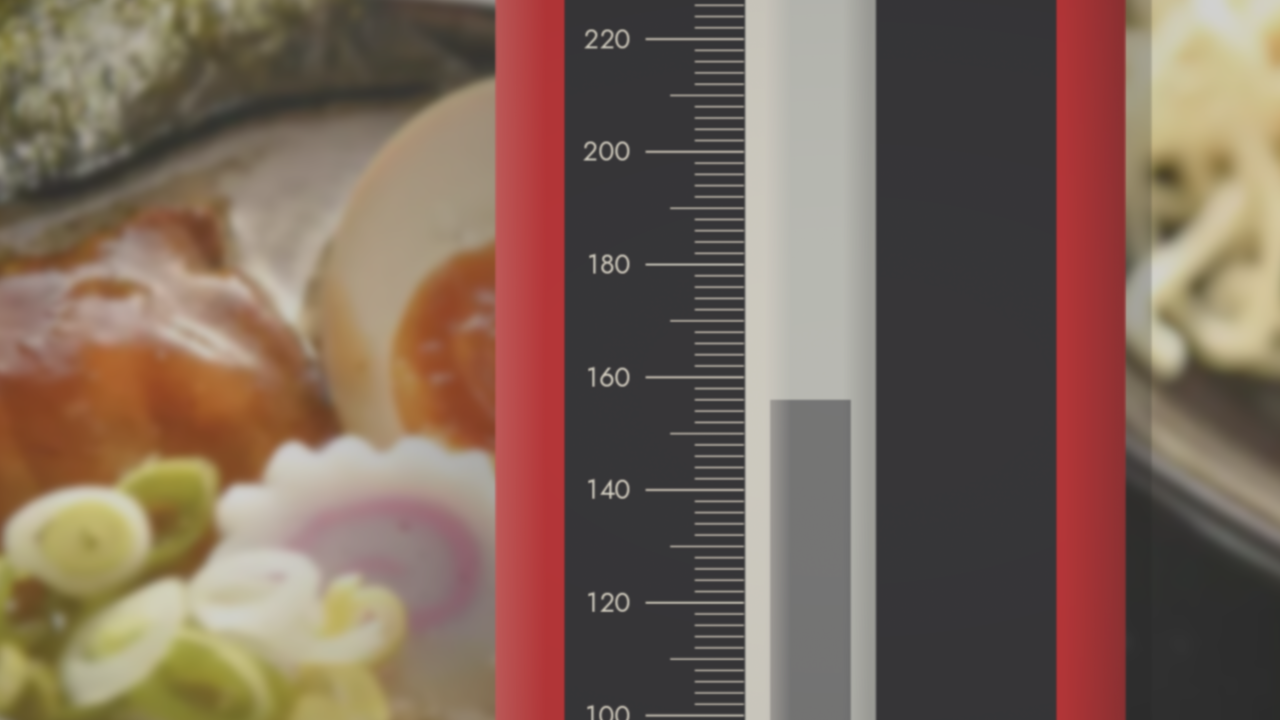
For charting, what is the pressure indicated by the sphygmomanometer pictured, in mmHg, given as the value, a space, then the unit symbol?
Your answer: 156 mmHg
